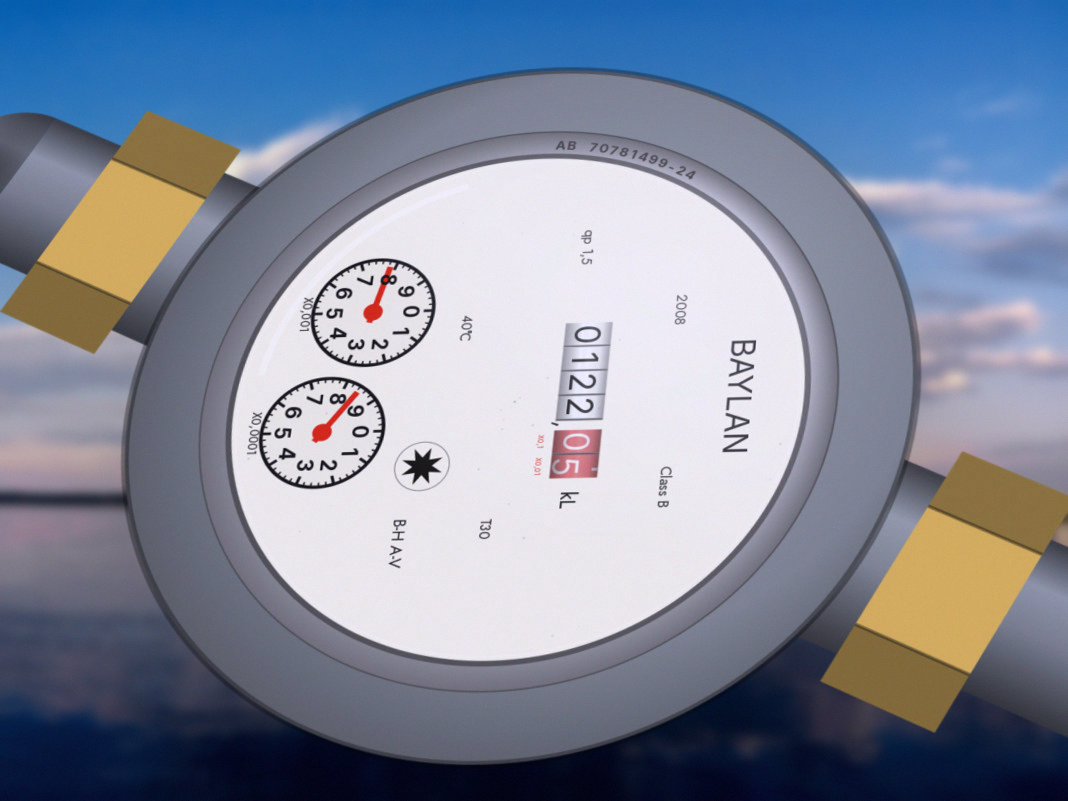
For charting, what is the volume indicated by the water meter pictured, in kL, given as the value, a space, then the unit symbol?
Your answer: 122.0478 kL
